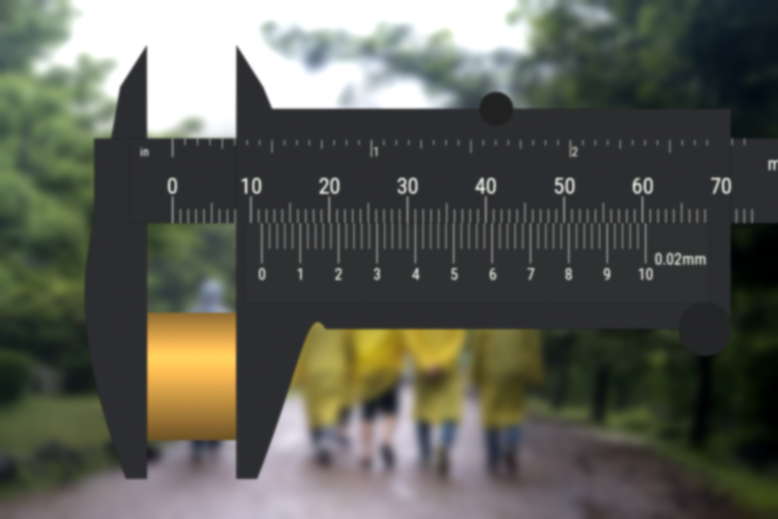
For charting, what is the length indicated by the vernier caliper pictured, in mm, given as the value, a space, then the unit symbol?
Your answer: 11.4 mm
